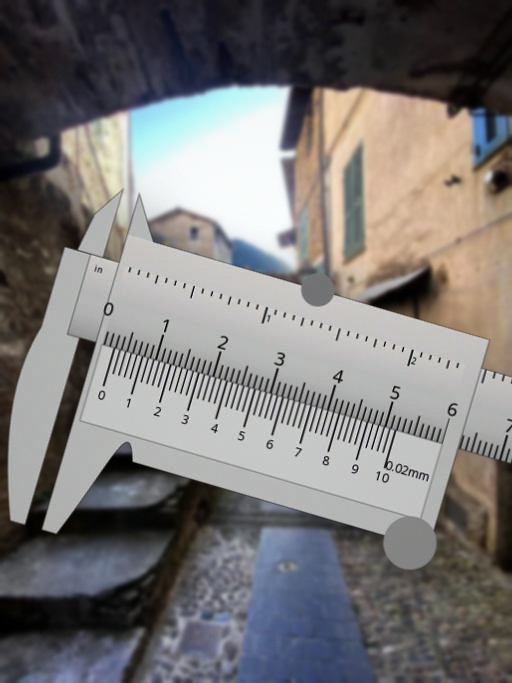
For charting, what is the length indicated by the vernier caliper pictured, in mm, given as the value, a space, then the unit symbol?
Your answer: 2.8 mm
